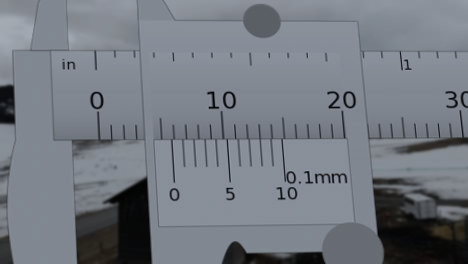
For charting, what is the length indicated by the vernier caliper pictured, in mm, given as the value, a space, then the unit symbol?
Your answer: 5.8 mm
